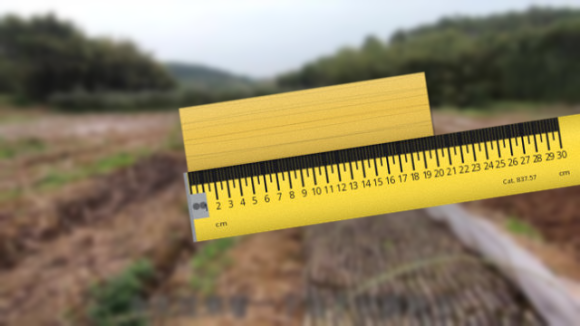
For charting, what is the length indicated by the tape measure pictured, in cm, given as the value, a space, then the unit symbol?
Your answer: 20 cm
